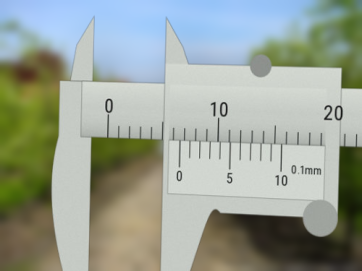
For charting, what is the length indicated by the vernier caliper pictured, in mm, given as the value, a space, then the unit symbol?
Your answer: 6.6 mm
